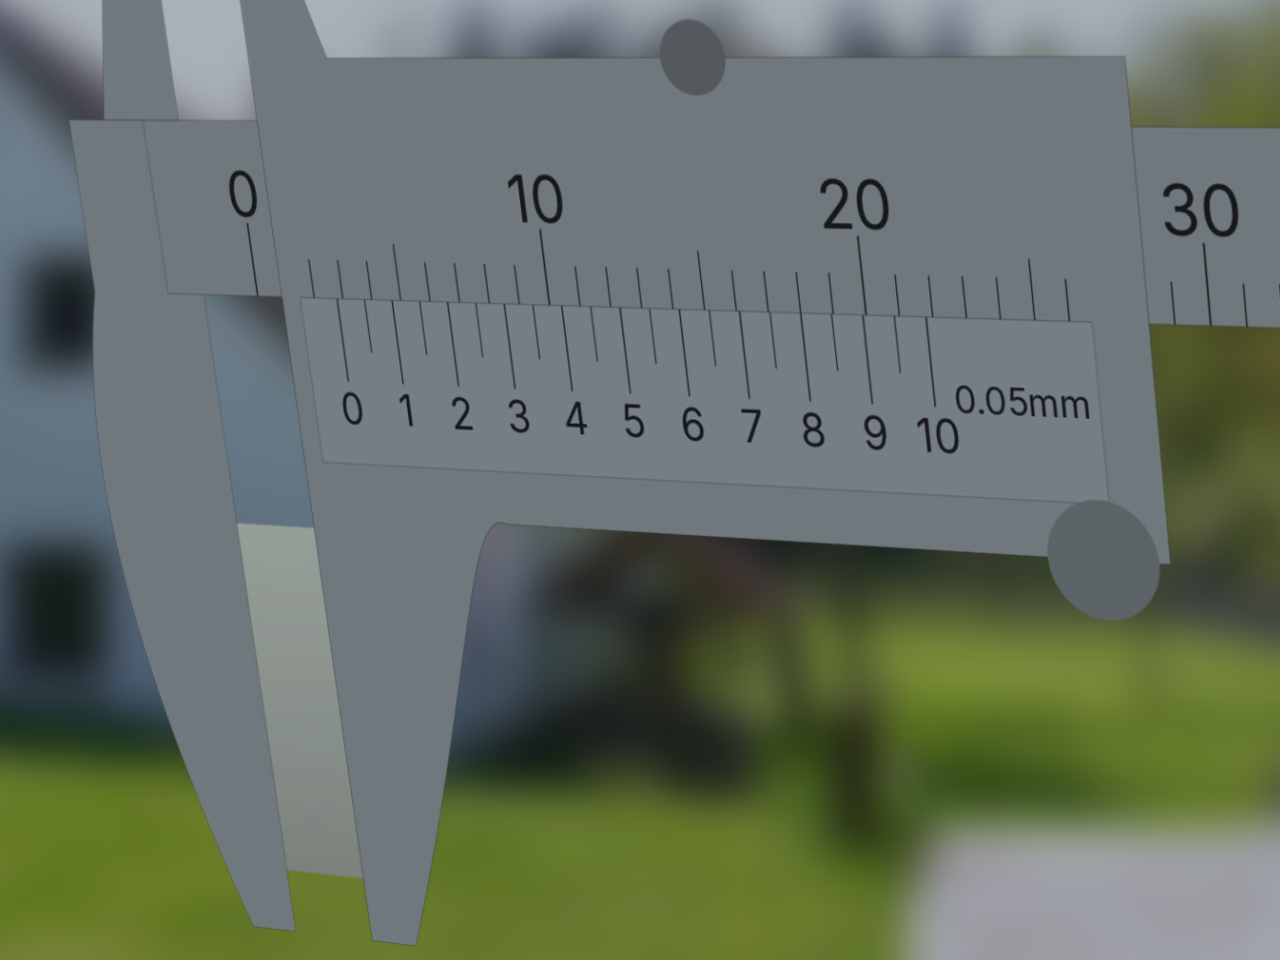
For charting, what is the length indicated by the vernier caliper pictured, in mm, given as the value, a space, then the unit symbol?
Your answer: 2.80 mm
